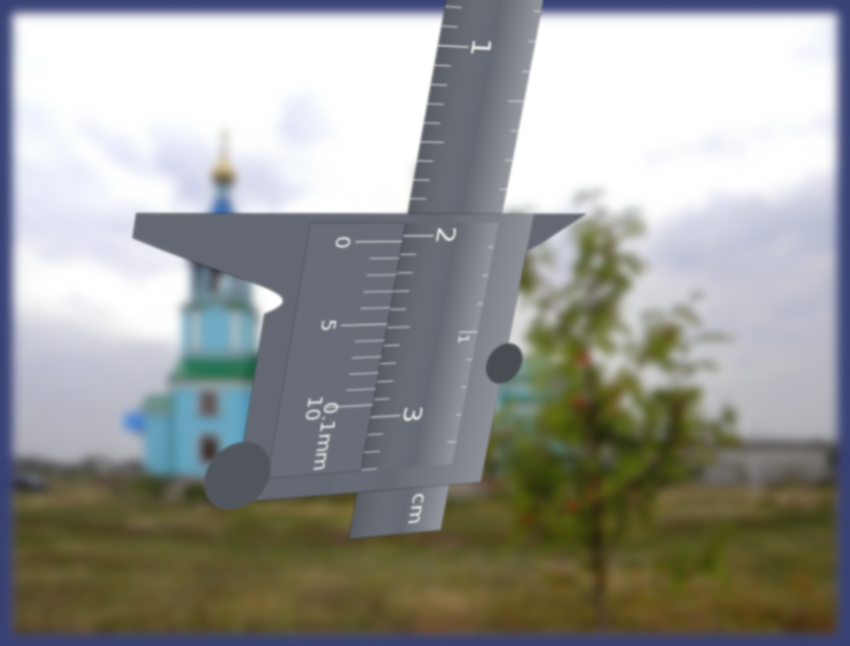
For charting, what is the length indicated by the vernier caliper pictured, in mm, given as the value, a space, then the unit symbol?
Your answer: 20.3 mm
